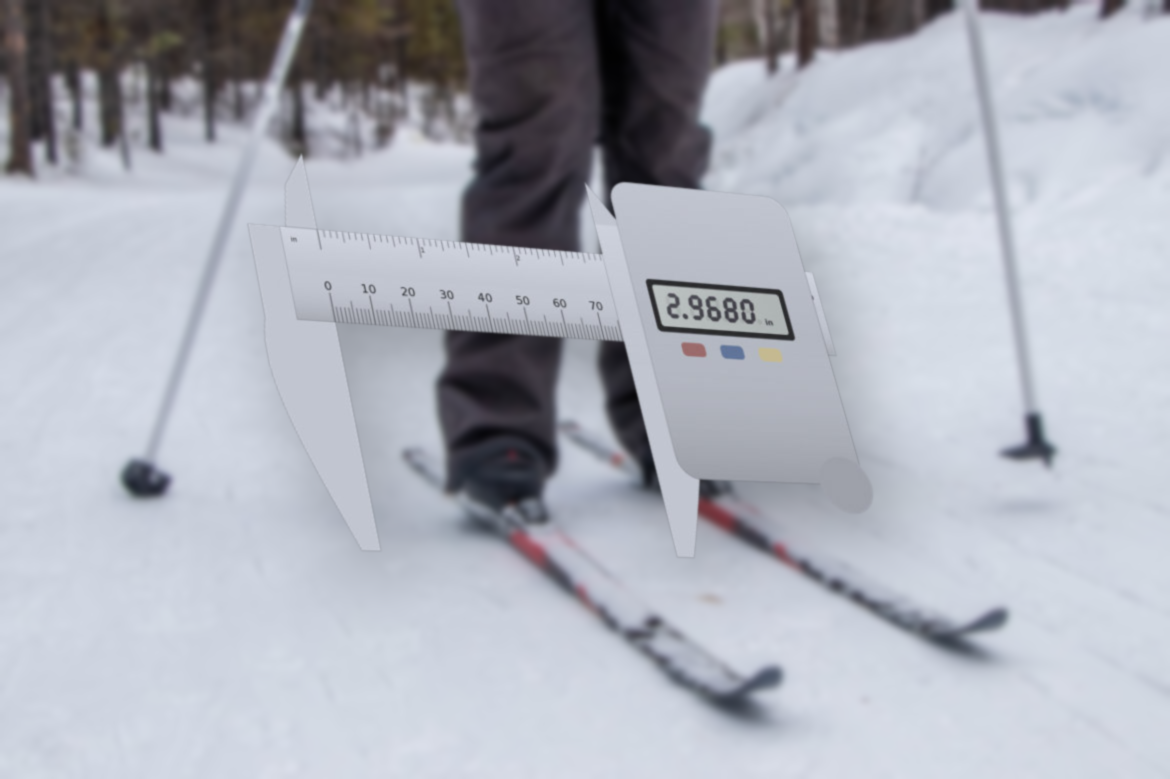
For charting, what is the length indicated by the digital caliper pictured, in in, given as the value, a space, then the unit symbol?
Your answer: 2.9680 in
